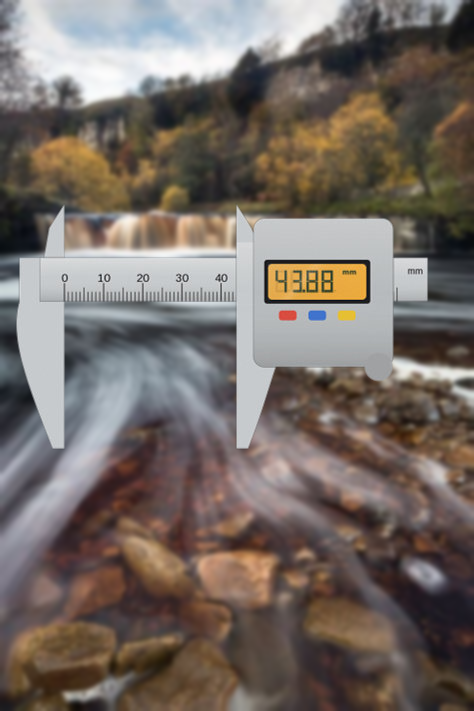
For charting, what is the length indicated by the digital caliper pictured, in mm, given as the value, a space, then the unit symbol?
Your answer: 43.88 mm
